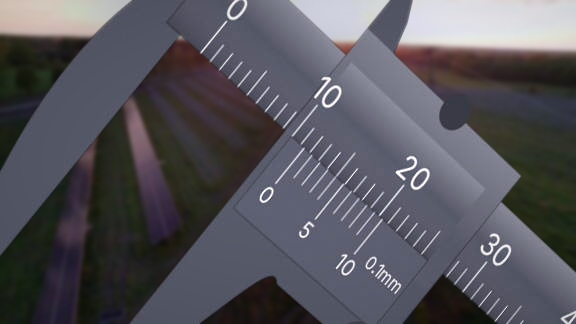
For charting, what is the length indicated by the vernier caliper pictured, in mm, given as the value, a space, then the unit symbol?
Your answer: 11.4 mm
